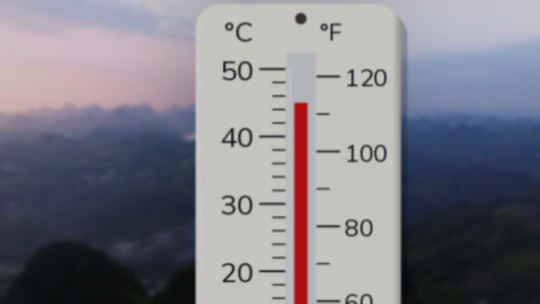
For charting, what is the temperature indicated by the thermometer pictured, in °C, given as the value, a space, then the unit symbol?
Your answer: 45 °C
